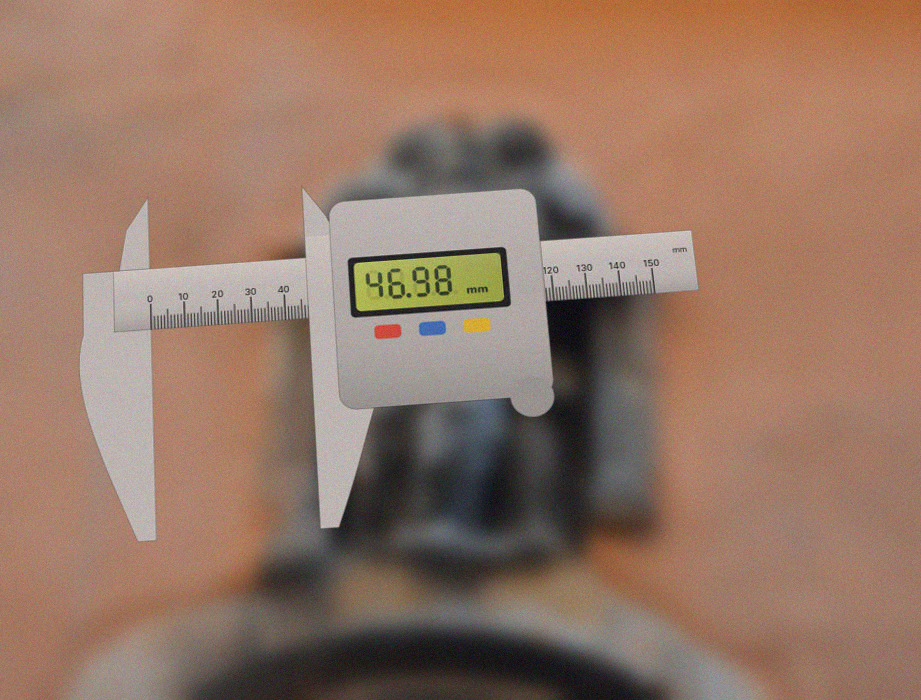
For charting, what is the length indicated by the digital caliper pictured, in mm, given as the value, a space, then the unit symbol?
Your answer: 46.98 mm
